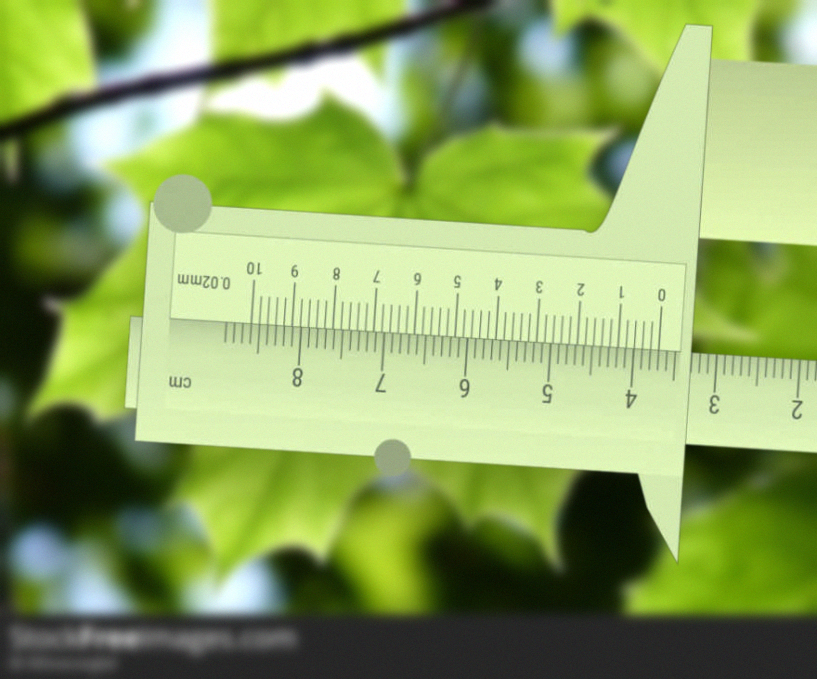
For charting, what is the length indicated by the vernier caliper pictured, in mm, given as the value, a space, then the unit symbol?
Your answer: 37.0 mm
